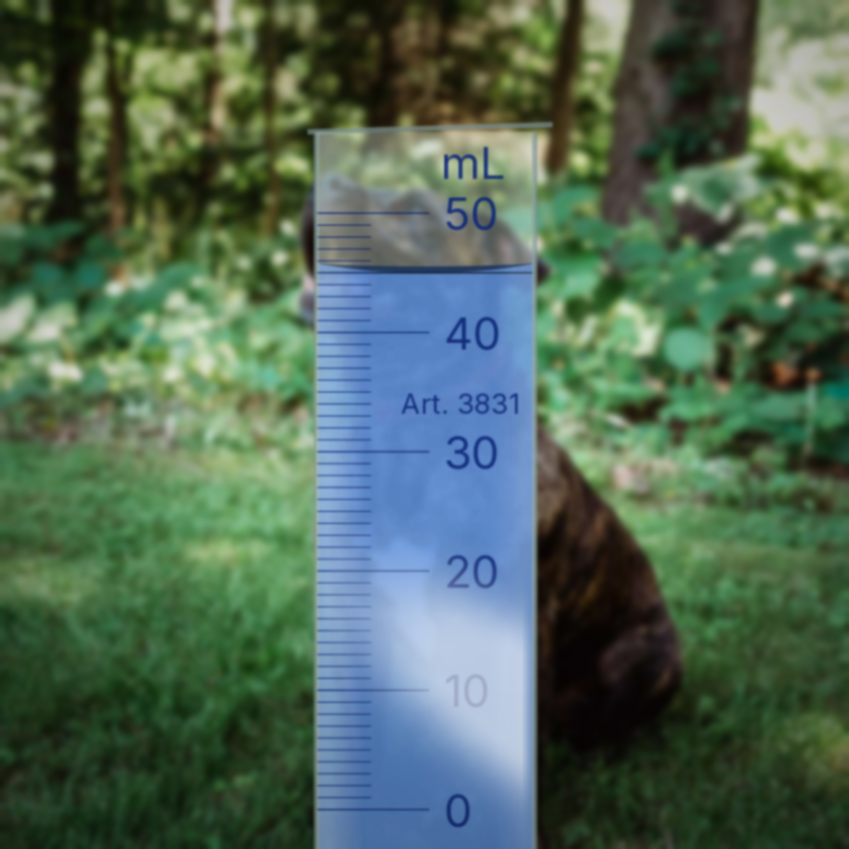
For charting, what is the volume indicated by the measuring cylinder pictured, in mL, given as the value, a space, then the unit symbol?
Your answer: 45 mL
